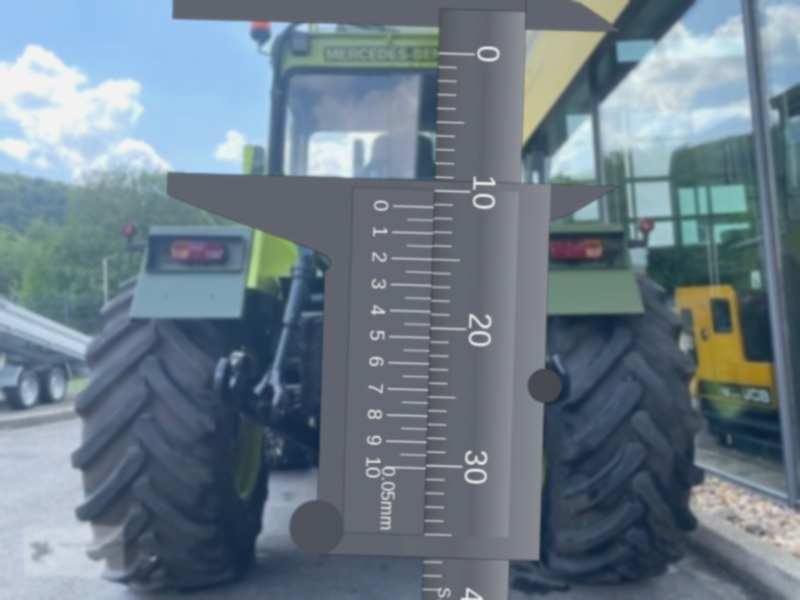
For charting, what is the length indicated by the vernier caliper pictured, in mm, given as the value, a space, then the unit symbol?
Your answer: 11.2 mm
